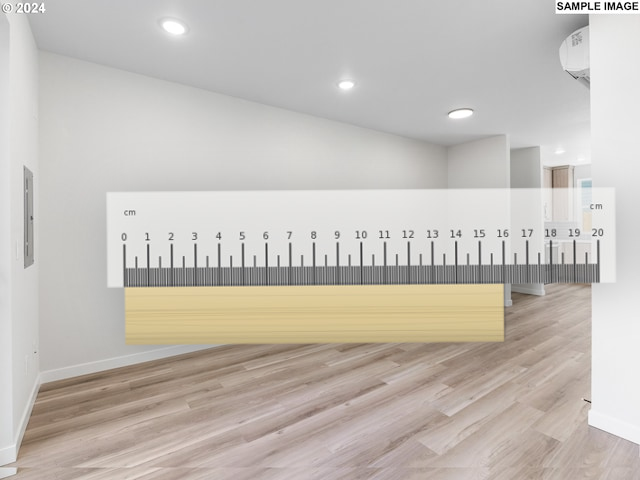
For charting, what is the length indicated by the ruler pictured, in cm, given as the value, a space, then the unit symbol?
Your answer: 16 cm
